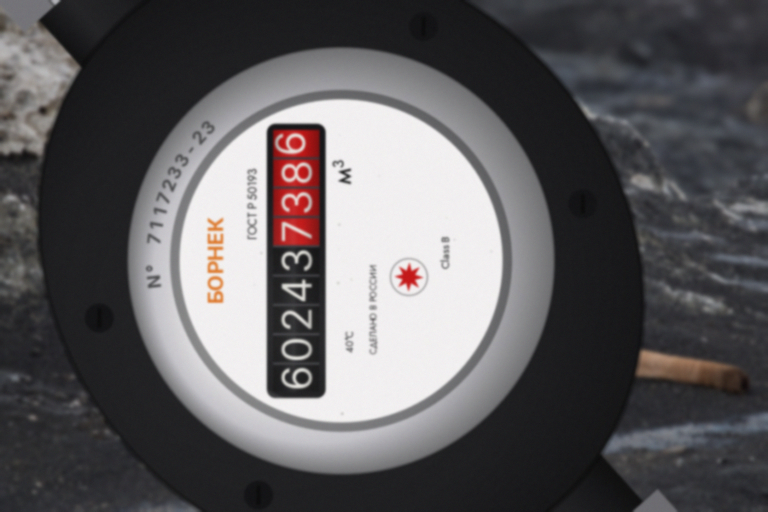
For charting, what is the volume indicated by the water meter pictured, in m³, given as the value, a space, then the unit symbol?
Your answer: 60243.7386 m³
